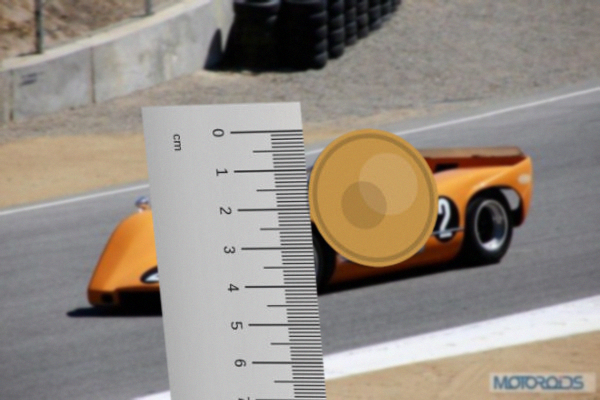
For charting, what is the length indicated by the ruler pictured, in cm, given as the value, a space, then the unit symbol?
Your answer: 3.5 cm
